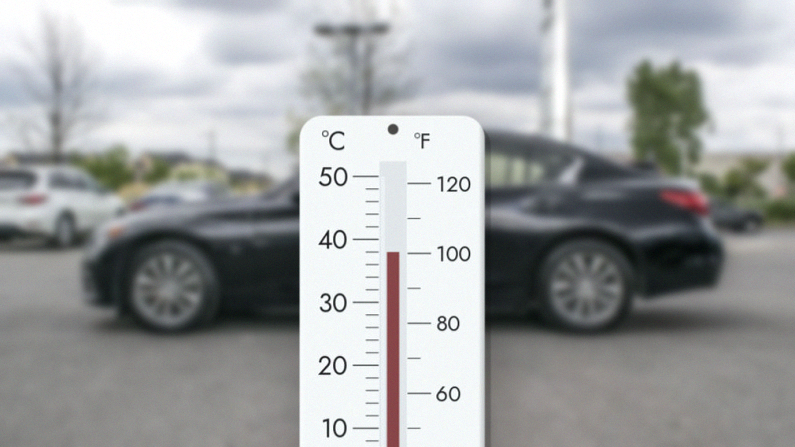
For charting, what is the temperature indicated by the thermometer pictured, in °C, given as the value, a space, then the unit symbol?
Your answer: 38 °C
